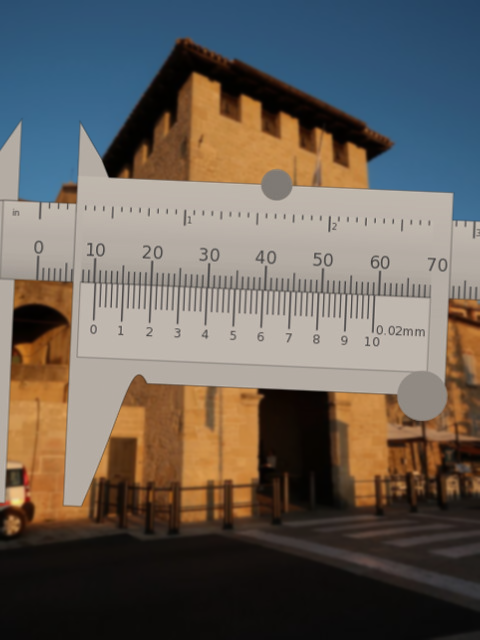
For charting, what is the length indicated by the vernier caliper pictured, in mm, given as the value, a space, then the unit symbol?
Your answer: 10.2 mm
